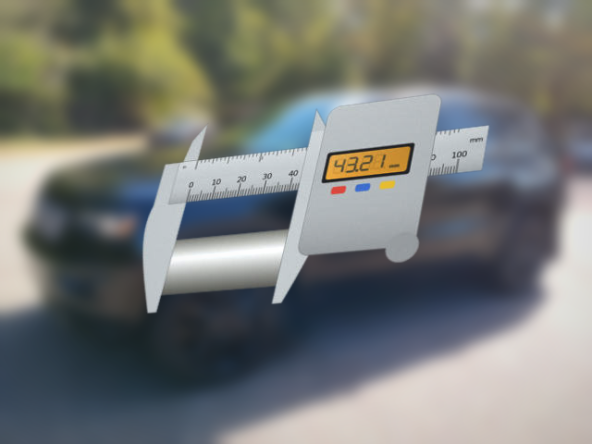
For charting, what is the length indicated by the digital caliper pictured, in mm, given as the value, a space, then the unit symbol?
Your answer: 43.21 mm
